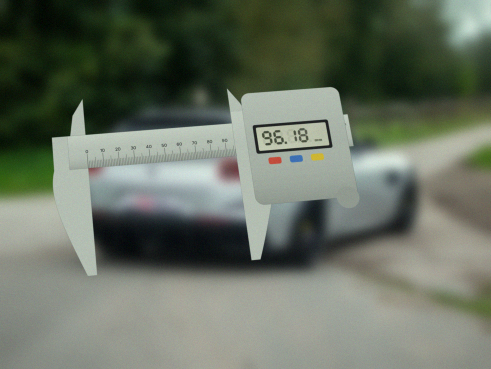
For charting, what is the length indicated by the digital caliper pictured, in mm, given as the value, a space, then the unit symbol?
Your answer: 96.18 mm
